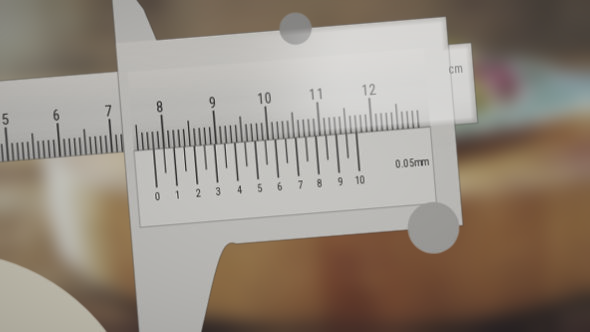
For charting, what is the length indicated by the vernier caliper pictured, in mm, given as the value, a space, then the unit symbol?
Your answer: 78.0 mm
